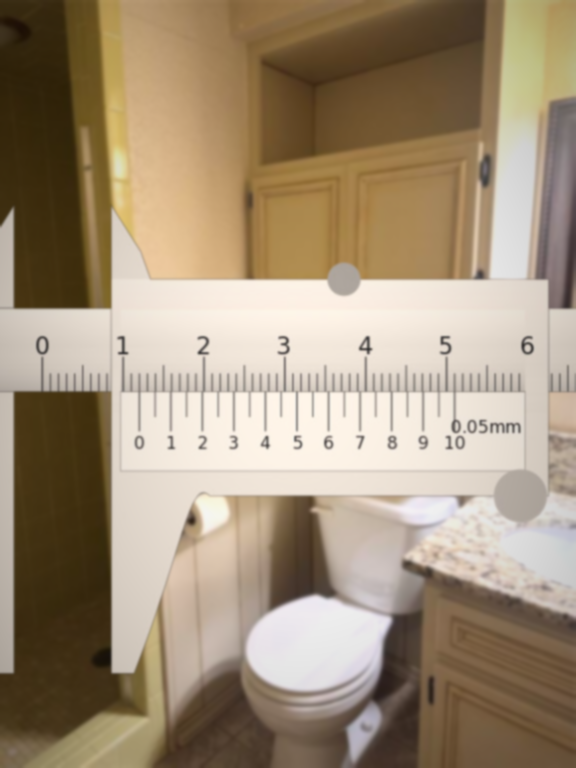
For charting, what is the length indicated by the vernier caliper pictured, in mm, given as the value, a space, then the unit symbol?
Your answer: 12.0 mm
